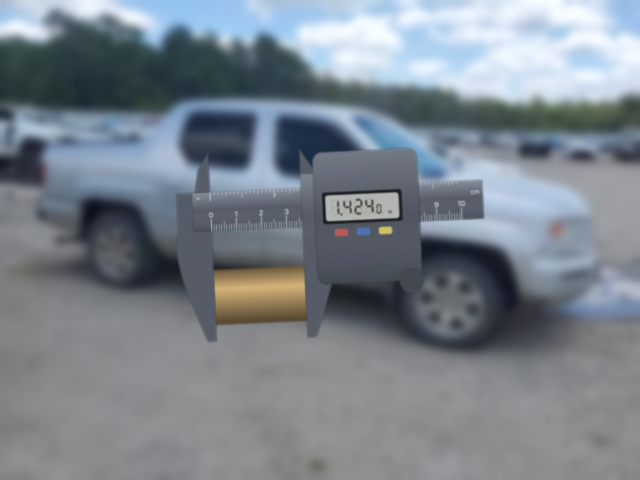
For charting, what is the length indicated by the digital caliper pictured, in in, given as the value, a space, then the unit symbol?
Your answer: 1.4240 in
